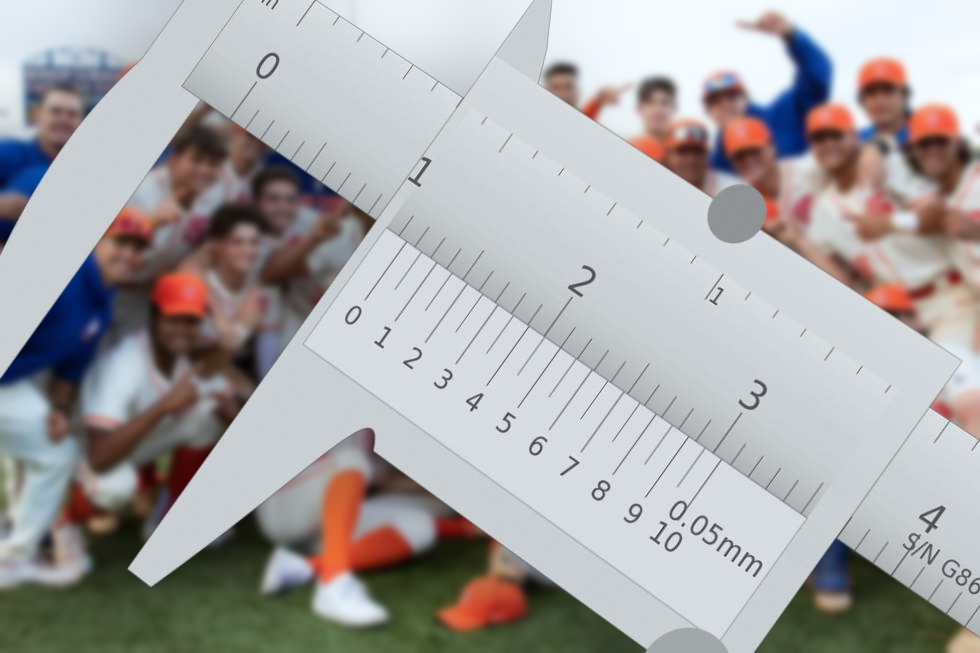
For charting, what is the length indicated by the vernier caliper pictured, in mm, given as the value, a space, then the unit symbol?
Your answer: 11.5 mm
